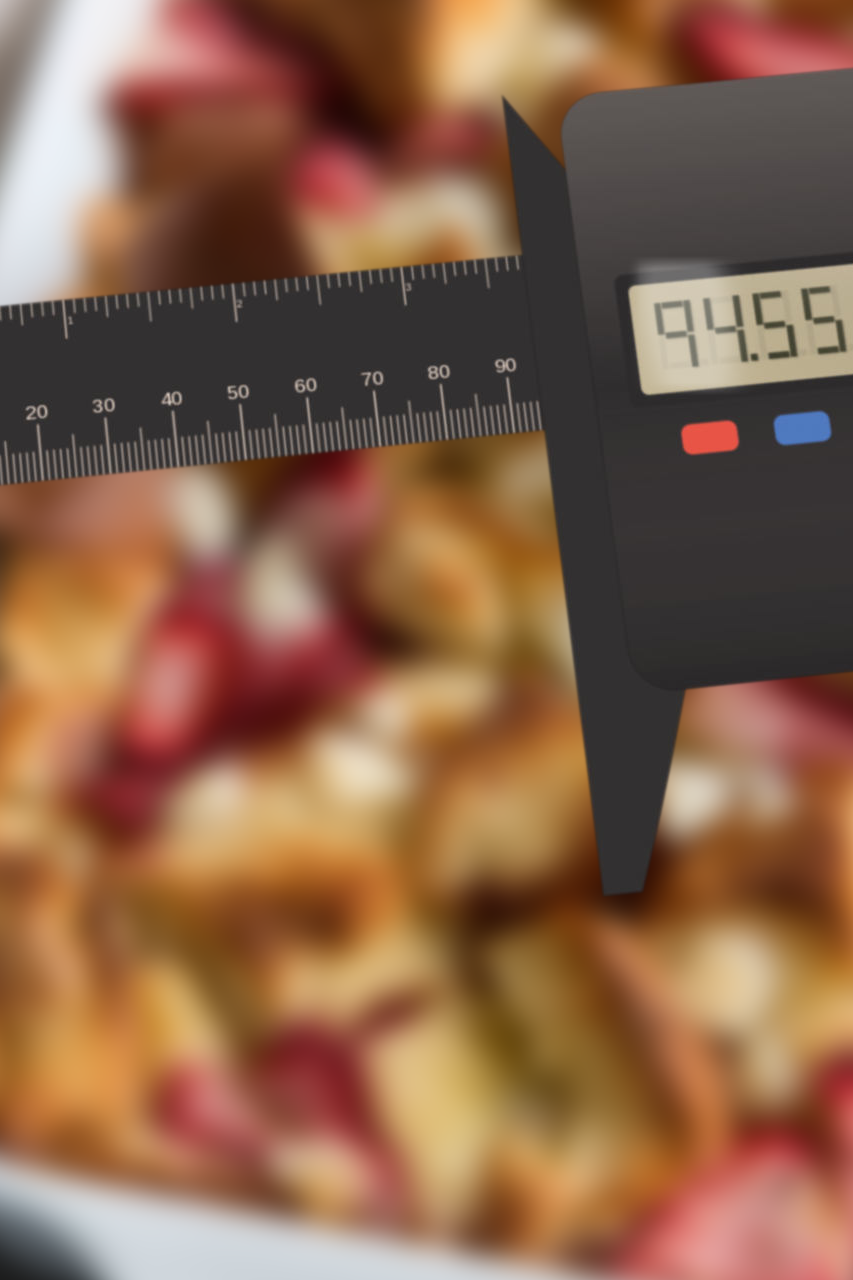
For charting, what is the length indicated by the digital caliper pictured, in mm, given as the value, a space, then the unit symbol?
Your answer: 94.55 mm
